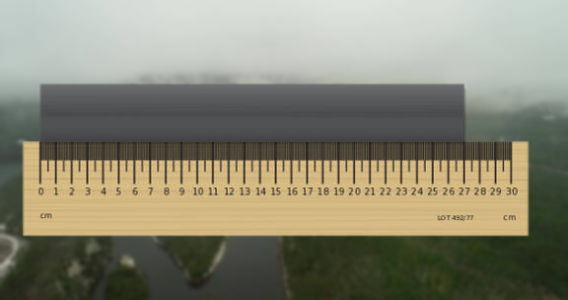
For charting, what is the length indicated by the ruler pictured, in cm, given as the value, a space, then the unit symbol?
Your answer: 27 cm
